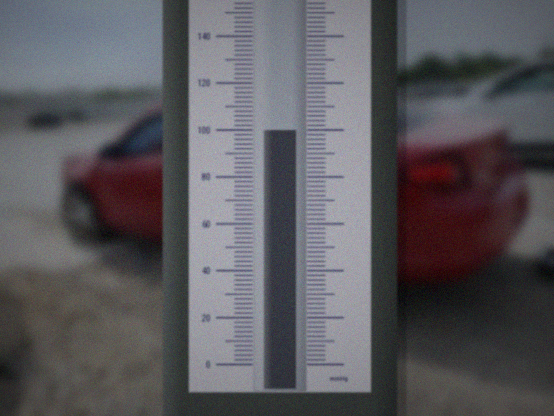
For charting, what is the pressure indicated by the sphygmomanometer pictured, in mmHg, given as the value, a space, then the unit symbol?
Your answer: 100 mmHg
